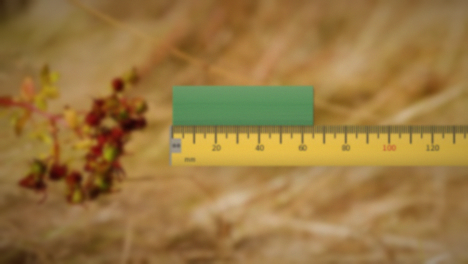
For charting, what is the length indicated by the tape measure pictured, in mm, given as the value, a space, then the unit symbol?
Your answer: 65 mm
